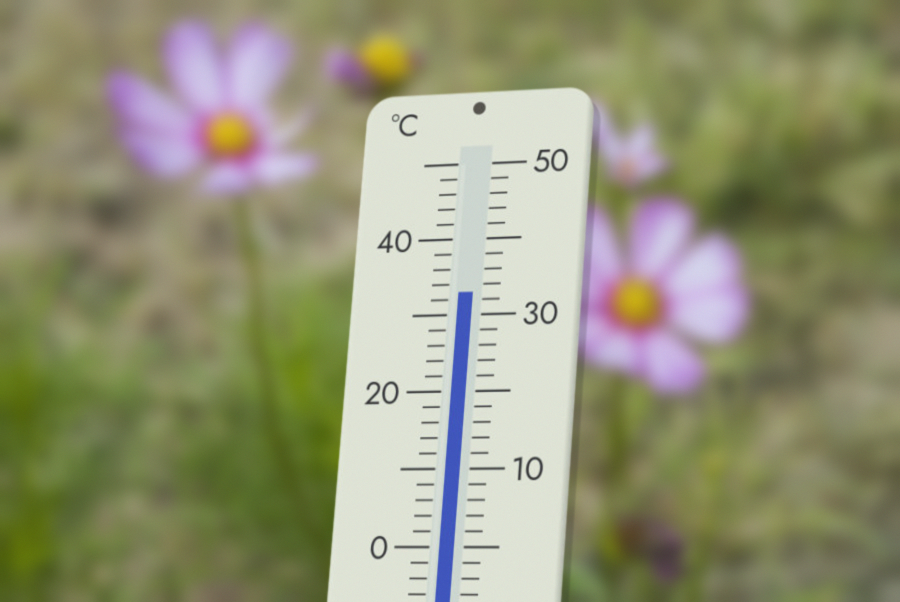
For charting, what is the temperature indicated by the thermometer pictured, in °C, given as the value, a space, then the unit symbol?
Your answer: 33 °C
